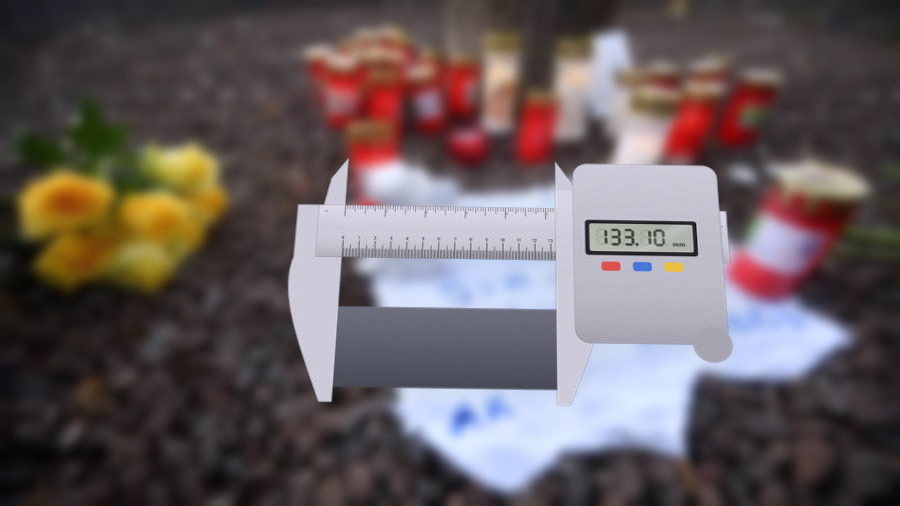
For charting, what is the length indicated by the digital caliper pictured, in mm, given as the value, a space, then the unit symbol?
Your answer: 133.10 mm
